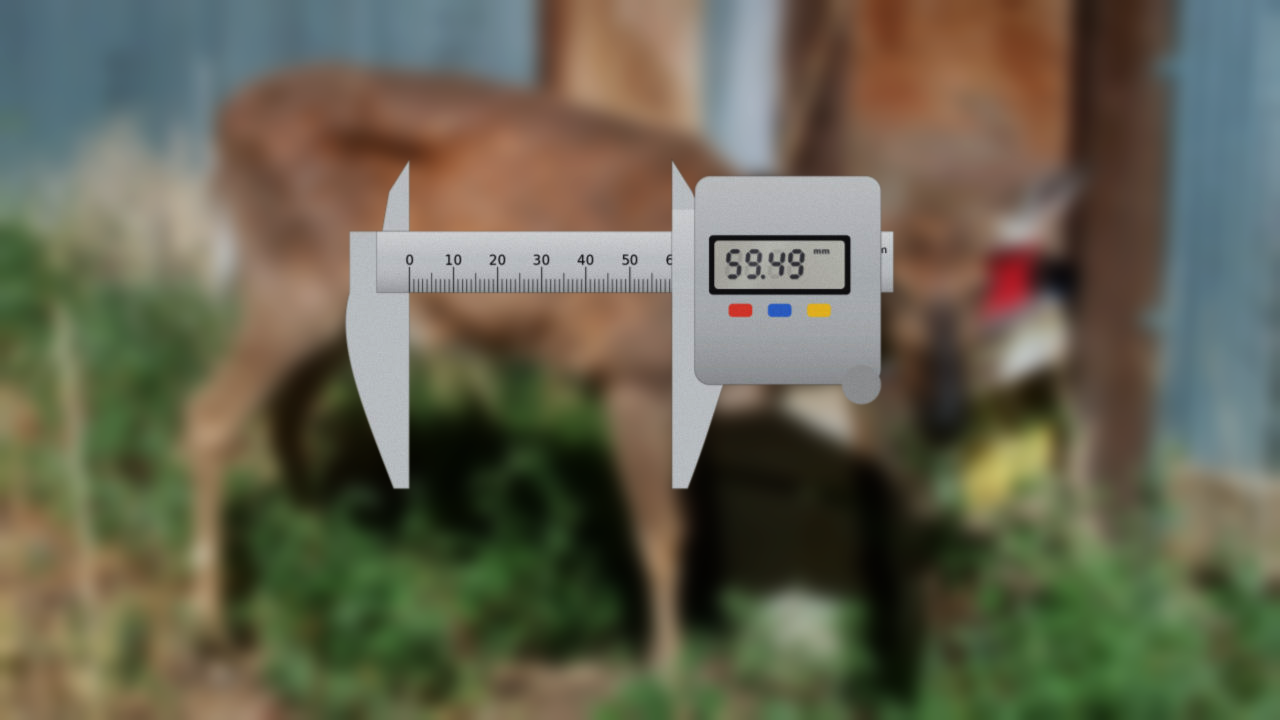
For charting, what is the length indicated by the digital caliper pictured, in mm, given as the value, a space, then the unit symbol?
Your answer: 59.49 mm
